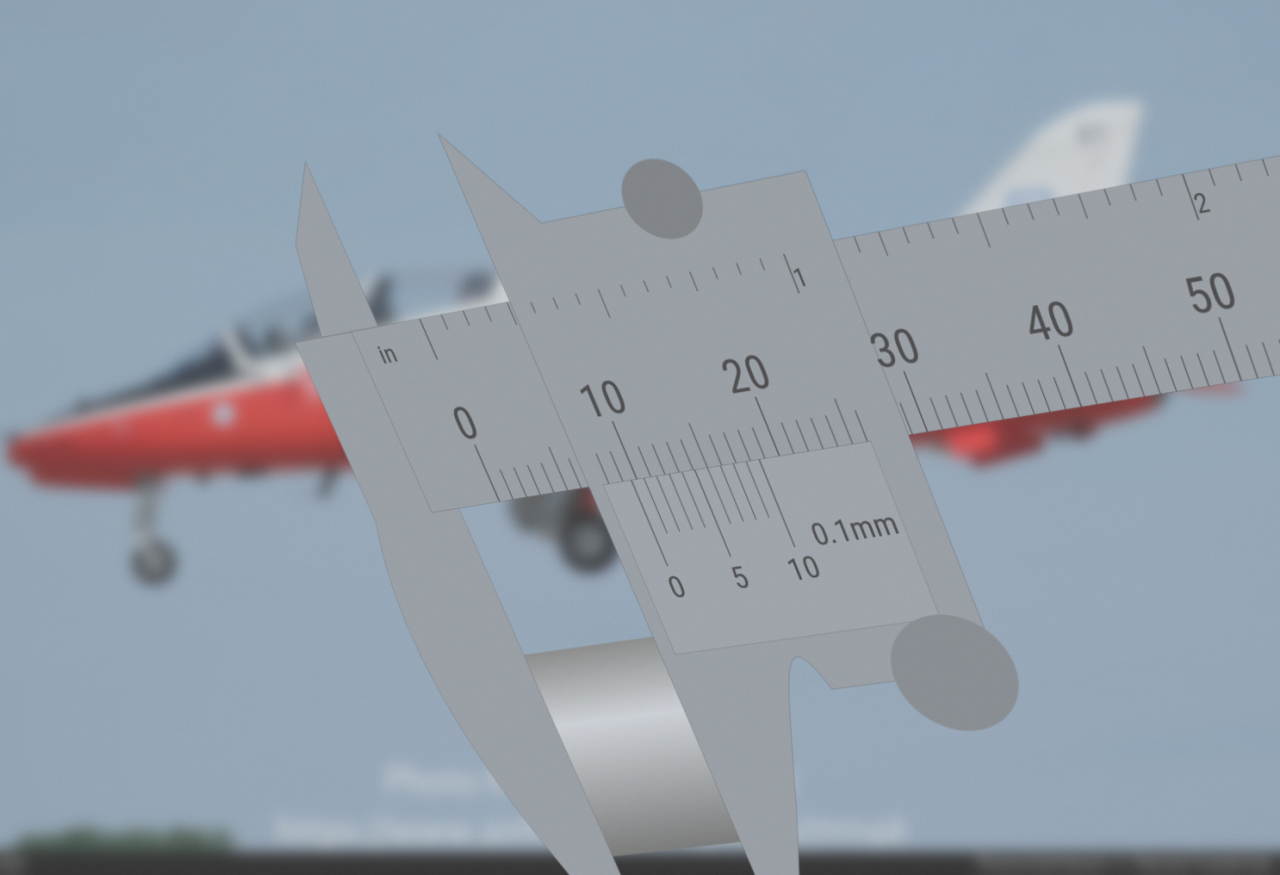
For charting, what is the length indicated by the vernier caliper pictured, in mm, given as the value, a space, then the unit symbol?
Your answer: 9.6 mm
